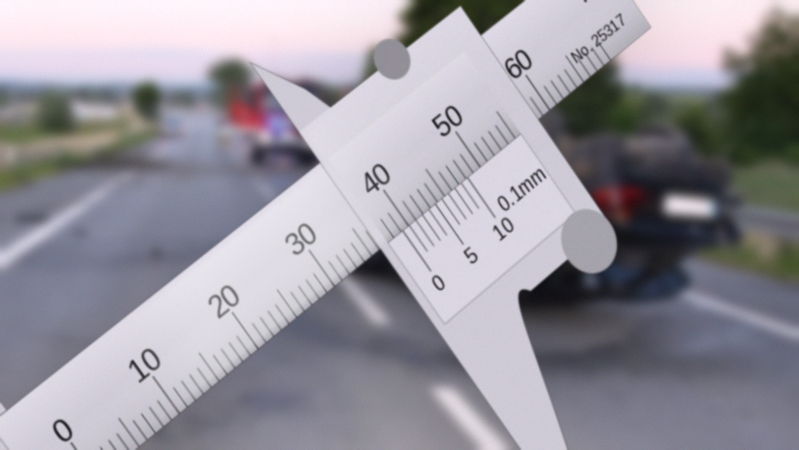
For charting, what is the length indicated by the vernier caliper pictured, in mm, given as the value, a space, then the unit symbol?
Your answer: 39.2 mm
